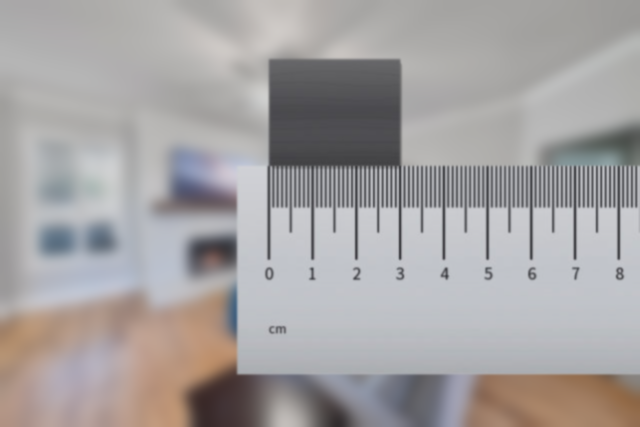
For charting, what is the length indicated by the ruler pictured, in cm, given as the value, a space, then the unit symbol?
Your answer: 3 cm
